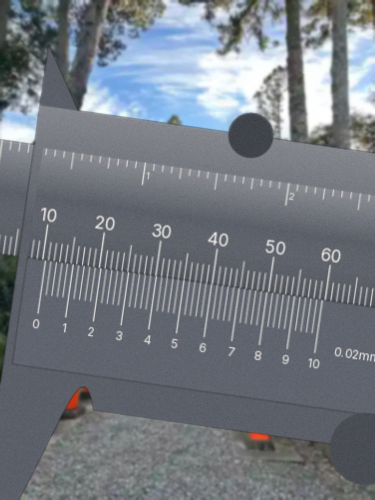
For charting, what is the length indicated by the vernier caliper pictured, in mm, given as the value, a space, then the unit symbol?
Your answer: 10.5 mm
